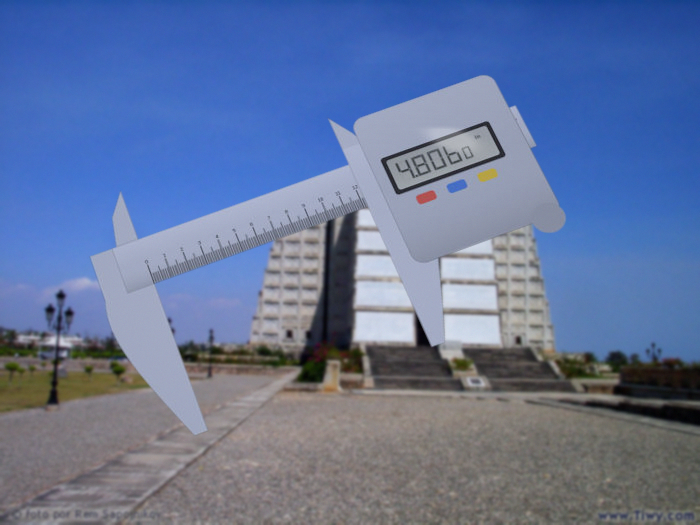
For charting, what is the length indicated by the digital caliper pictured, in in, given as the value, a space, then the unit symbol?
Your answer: 4.8060 in
